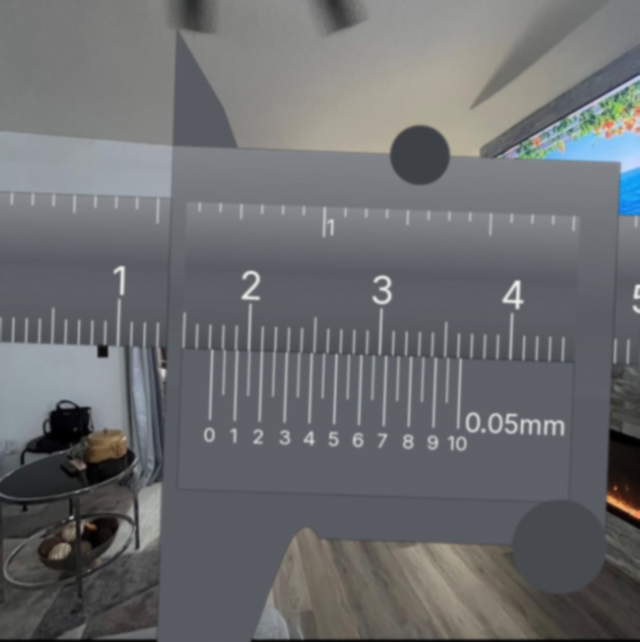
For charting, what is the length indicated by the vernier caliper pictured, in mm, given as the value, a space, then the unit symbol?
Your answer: 17.2 mm
